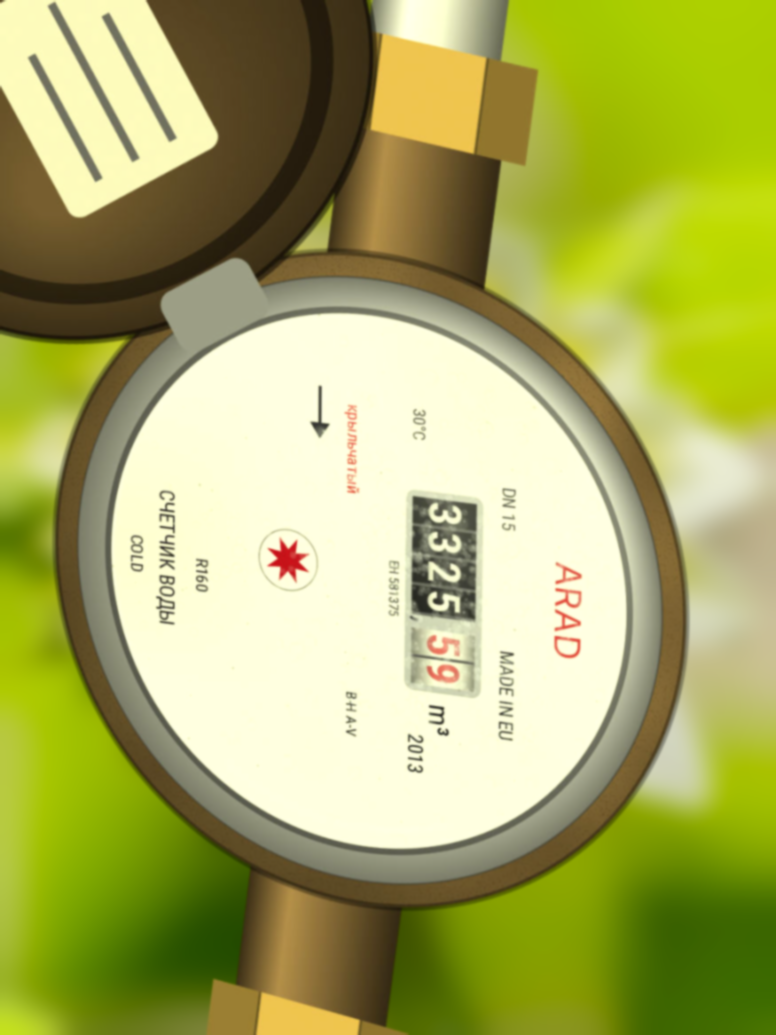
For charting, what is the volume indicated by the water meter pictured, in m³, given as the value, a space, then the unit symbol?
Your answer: 3325.59 m³
